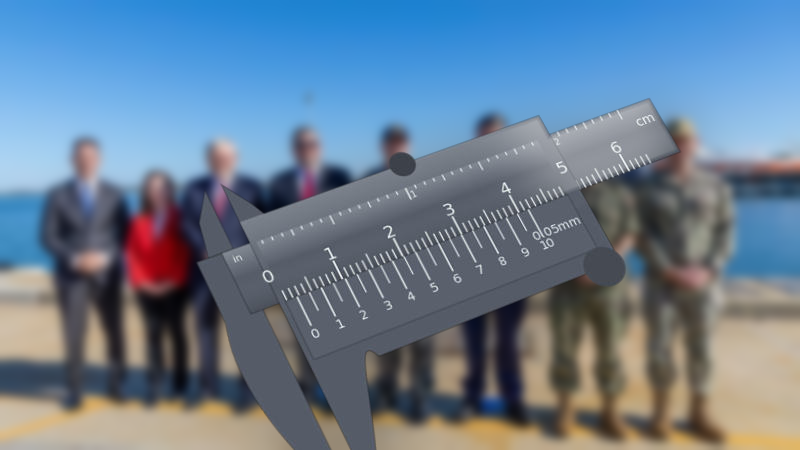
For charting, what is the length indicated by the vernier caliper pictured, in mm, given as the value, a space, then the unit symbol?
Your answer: 2.6 mm
